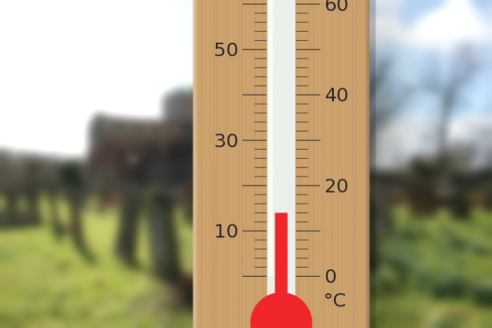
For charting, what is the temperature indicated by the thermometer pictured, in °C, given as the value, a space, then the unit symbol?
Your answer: 14 °C
